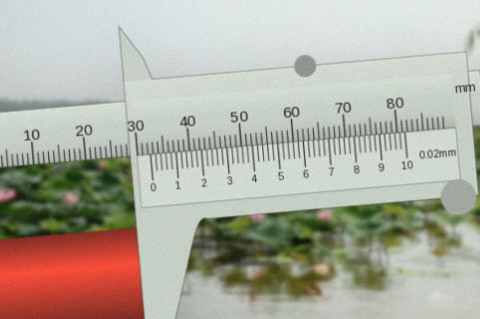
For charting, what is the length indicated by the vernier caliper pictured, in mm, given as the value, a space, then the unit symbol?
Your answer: 32.5 mm
